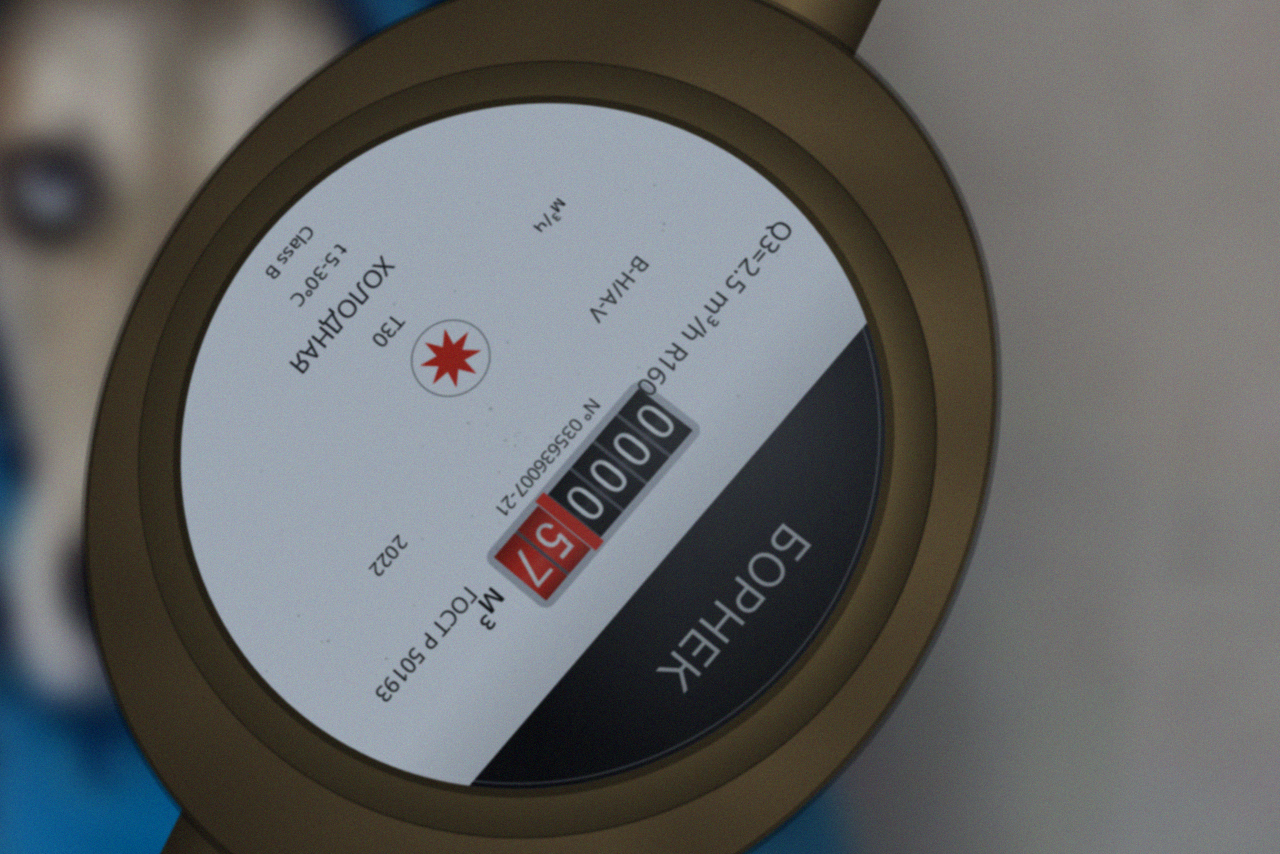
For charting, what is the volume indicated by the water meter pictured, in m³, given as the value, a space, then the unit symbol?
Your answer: 0.57 m³
